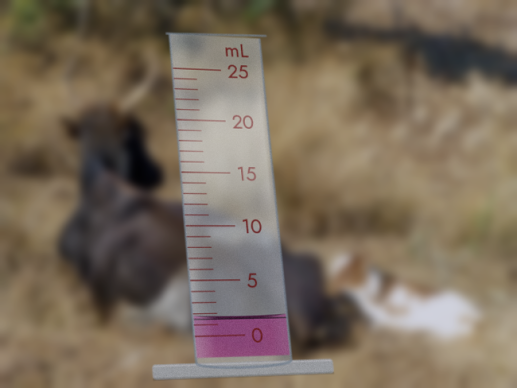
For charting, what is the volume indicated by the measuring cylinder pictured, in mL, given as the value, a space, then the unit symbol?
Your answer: 1.5 mL
